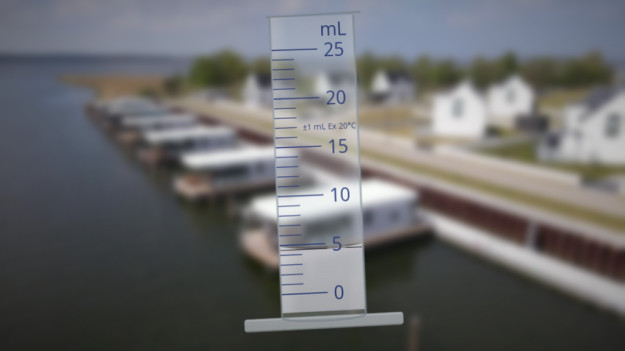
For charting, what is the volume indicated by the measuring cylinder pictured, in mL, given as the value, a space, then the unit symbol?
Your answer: 4.5 mL
